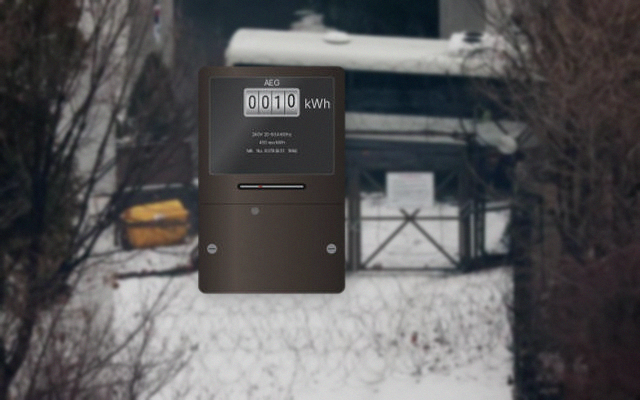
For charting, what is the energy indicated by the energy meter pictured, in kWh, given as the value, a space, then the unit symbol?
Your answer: 10 kWh
